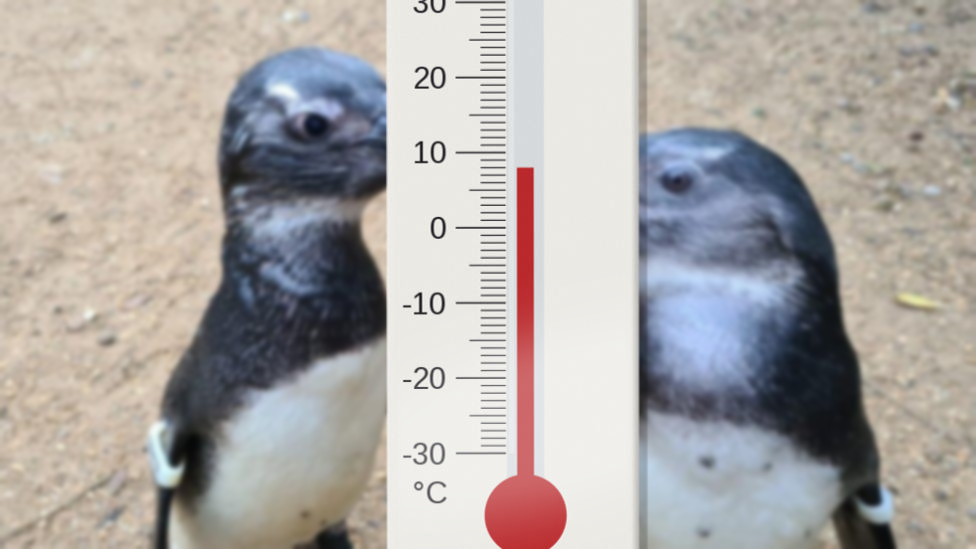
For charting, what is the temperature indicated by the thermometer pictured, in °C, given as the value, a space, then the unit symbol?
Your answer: 8 °C
